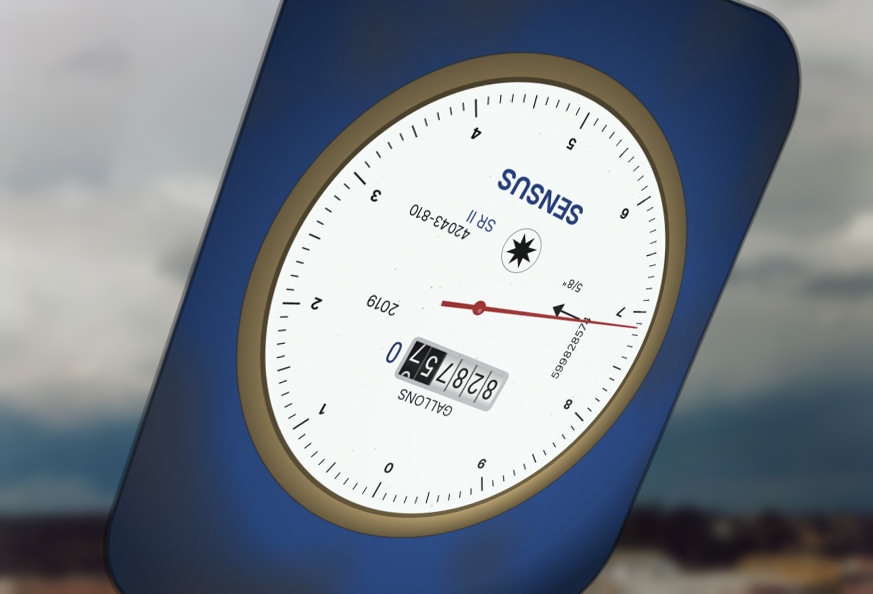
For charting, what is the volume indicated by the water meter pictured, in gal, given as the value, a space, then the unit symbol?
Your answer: 8287567.1 gal
